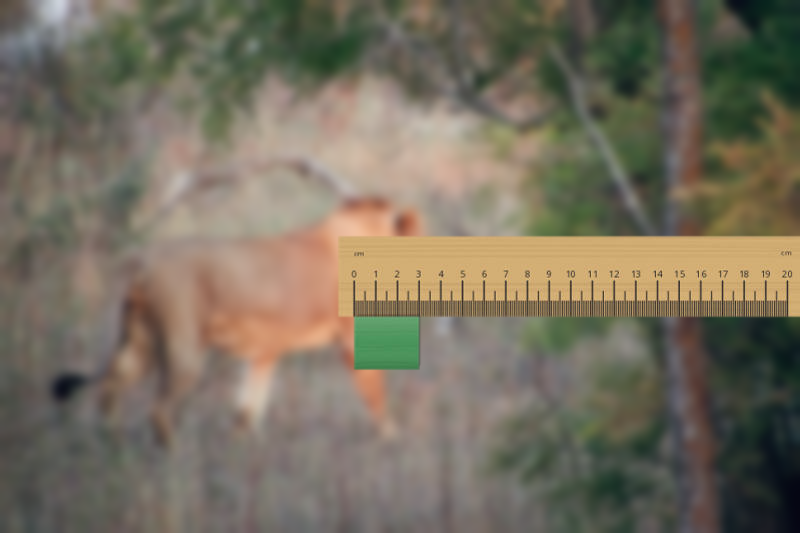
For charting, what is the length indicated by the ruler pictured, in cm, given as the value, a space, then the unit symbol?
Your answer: 3 cm
